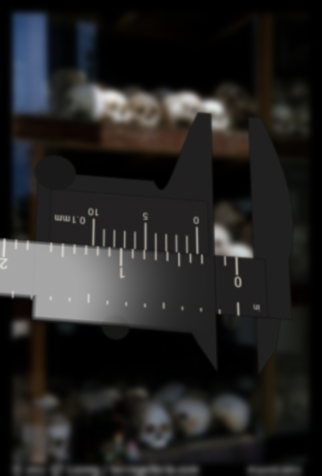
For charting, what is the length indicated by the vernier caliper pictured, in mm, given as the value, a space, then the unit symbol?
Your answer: 3.4 mm
